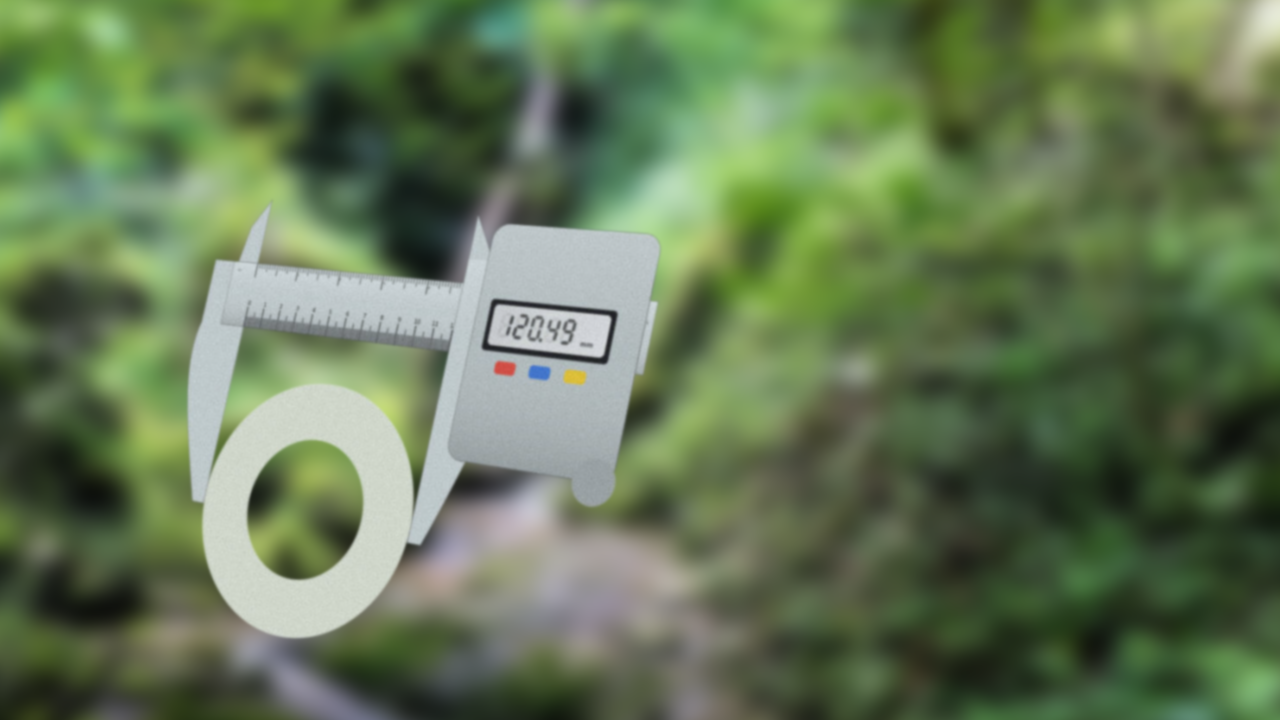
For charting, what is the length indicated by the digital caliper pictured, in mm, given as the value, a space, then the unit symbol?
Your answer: 120.49 mm
